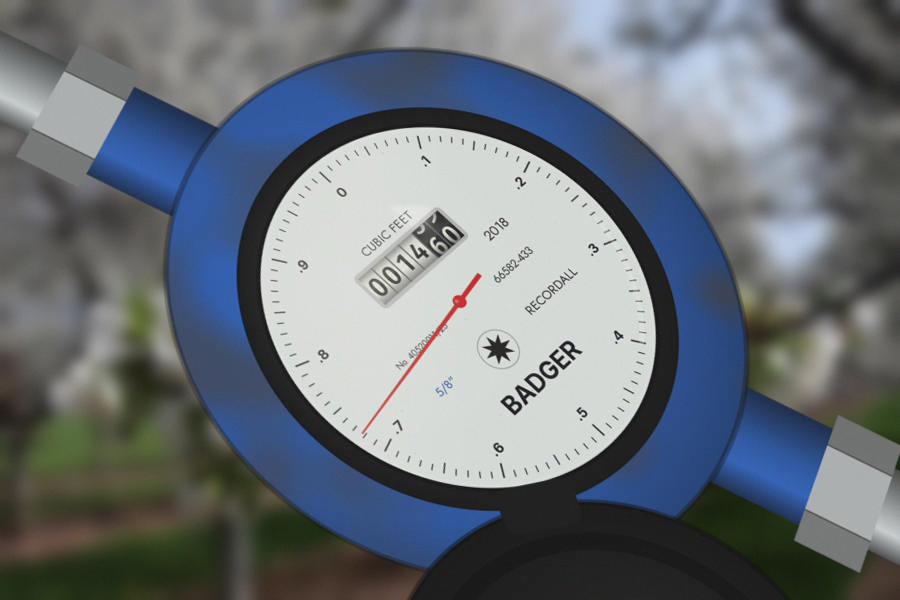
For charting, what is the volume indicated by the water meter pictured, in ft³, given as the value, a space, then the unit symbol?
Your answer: 1459.72 ft³
